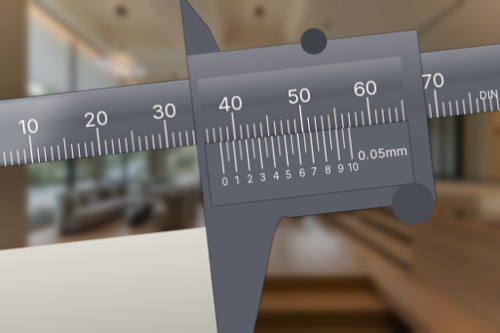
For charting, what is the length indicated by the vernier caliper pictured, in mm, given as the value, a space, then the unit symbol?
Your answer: 37.8 mm
